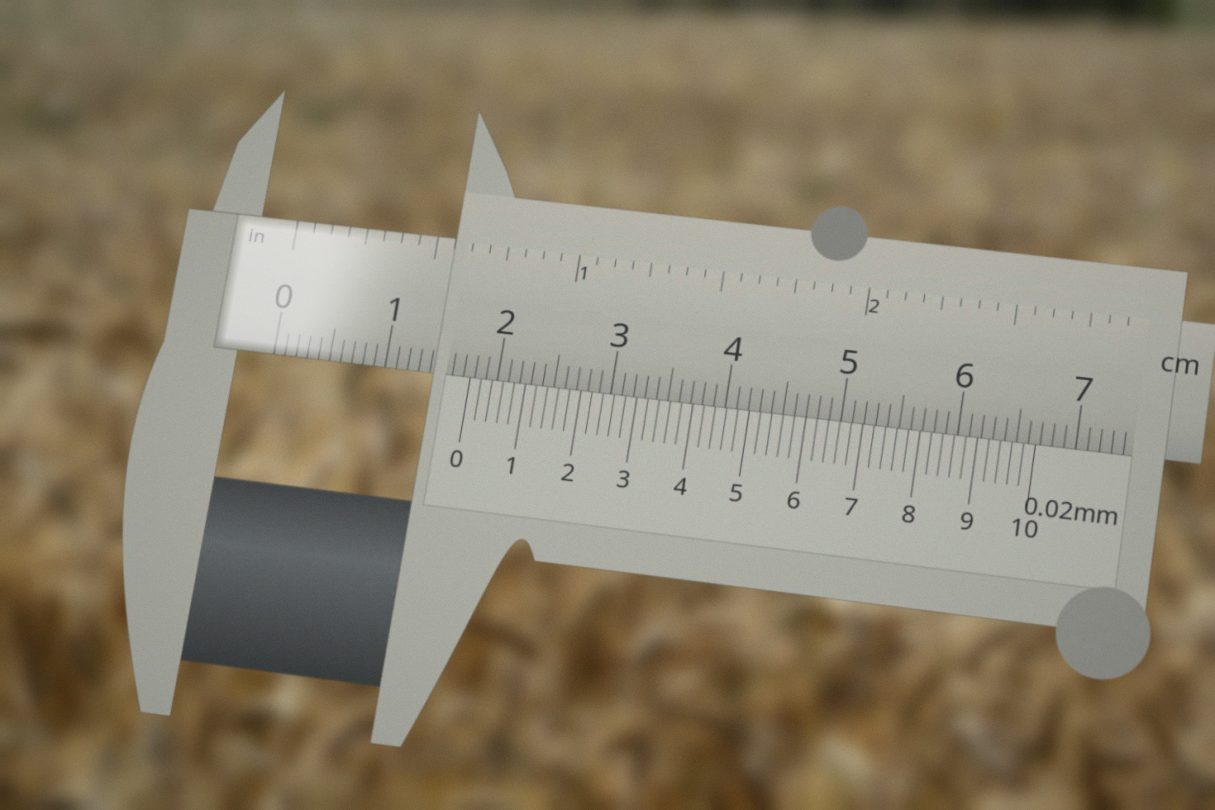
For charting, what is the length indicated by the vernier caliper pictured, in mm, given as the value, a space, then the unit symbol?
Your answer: 17.6 mm
